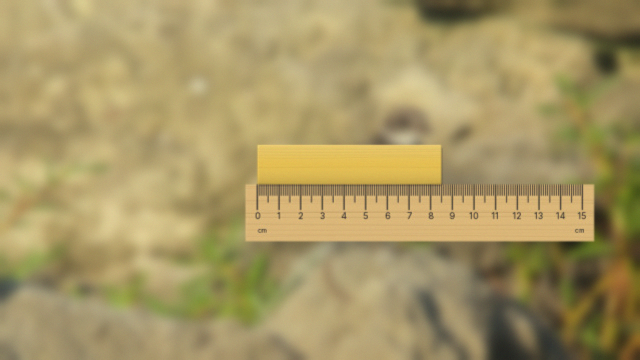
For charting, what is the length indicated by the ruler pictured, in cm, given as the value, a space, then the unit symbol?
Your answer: 8.5 cm
